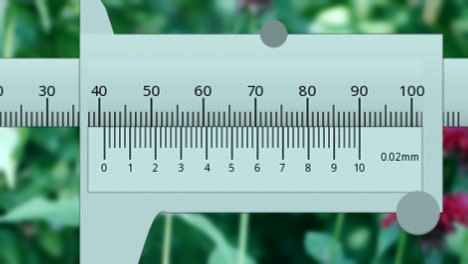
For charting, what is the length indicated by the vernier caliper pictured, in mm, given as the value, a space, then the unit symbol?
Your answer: 41.0 mm
